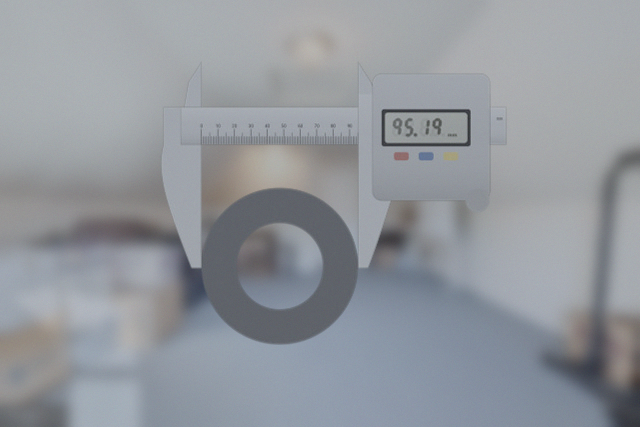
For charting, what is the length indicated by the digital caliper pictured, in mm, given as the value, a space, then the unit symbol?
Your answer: 95.19 mm
